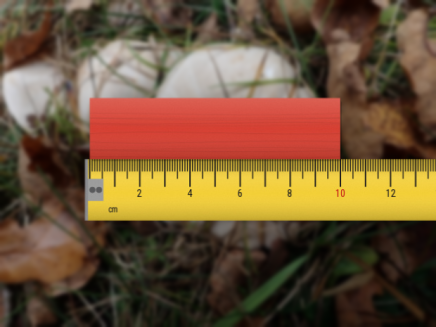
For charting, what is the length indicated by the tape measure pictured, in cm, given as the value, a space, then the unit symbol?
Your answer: 10 cm
